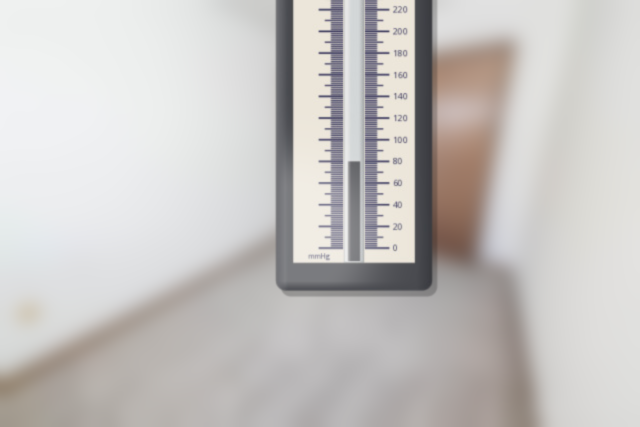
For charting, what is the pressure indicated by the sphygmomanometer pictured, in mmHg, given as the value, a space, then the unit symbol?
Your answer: 80 mmHg
